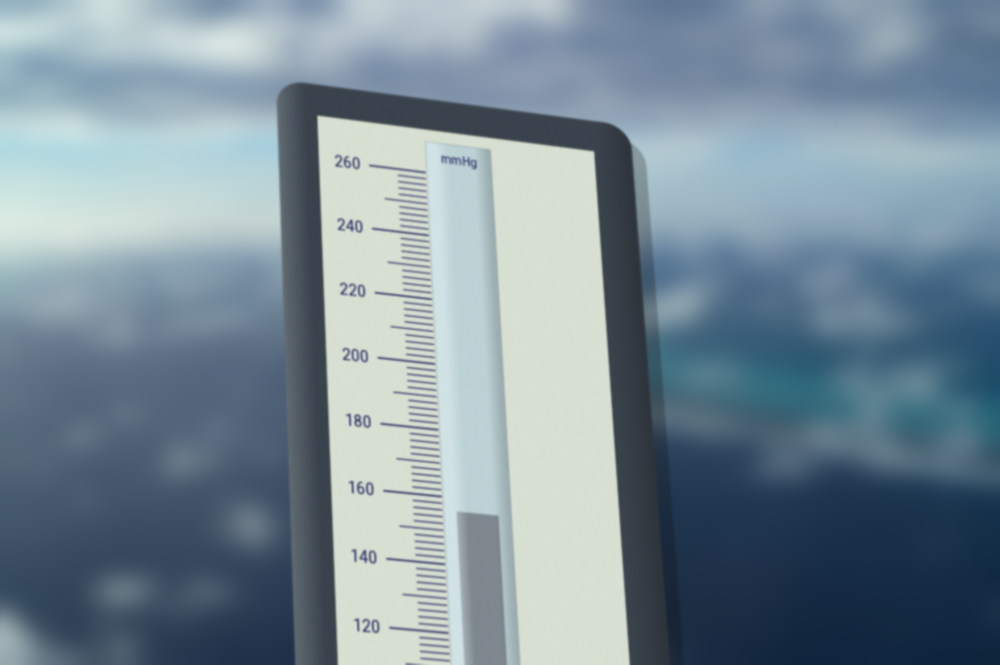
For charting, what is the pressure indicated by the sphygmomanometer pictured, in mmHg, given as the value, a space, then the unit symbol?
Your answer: 156 mmHg
